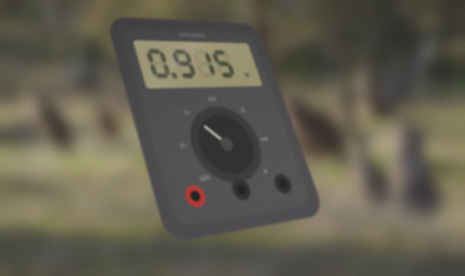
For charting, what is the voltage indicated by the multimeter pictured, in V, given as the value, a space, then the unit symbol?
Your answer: 0.915 V
